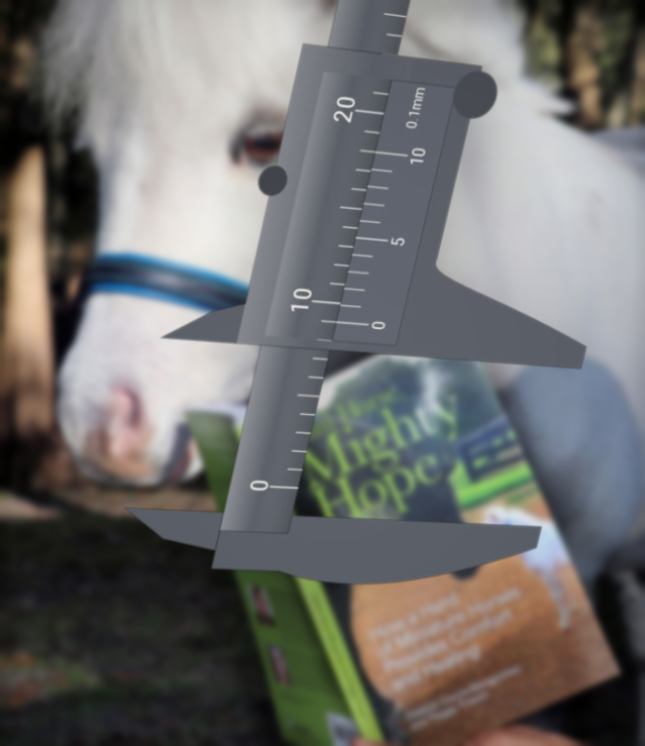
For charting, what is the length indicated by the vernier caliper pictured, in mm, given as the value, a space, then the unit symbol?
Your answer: 9.0 mm
